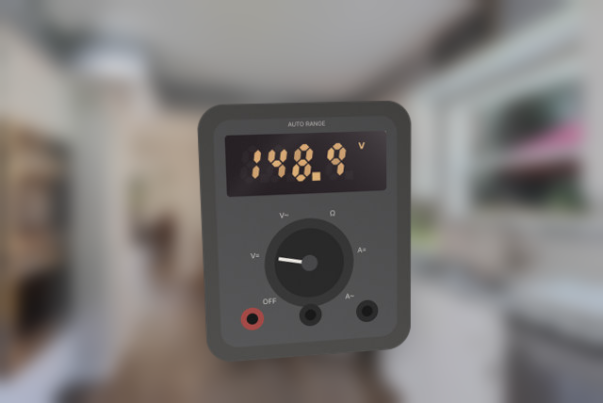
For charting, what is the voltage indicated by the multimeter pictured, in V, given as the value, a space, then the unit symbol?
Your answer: 148.9 V
